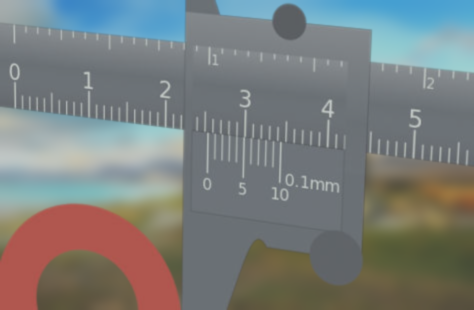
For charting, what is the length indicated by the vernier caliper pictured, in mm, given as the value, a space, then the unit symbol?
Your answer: 25.4 mm
